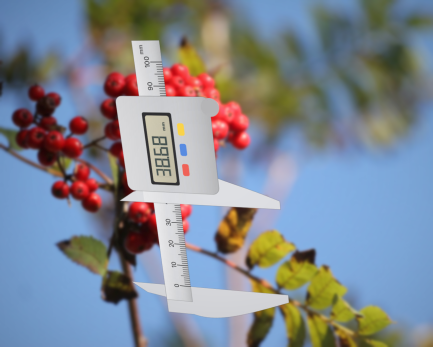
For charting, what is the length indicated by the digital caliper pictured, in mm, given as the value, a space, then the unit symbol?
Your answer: 38.68 mm
